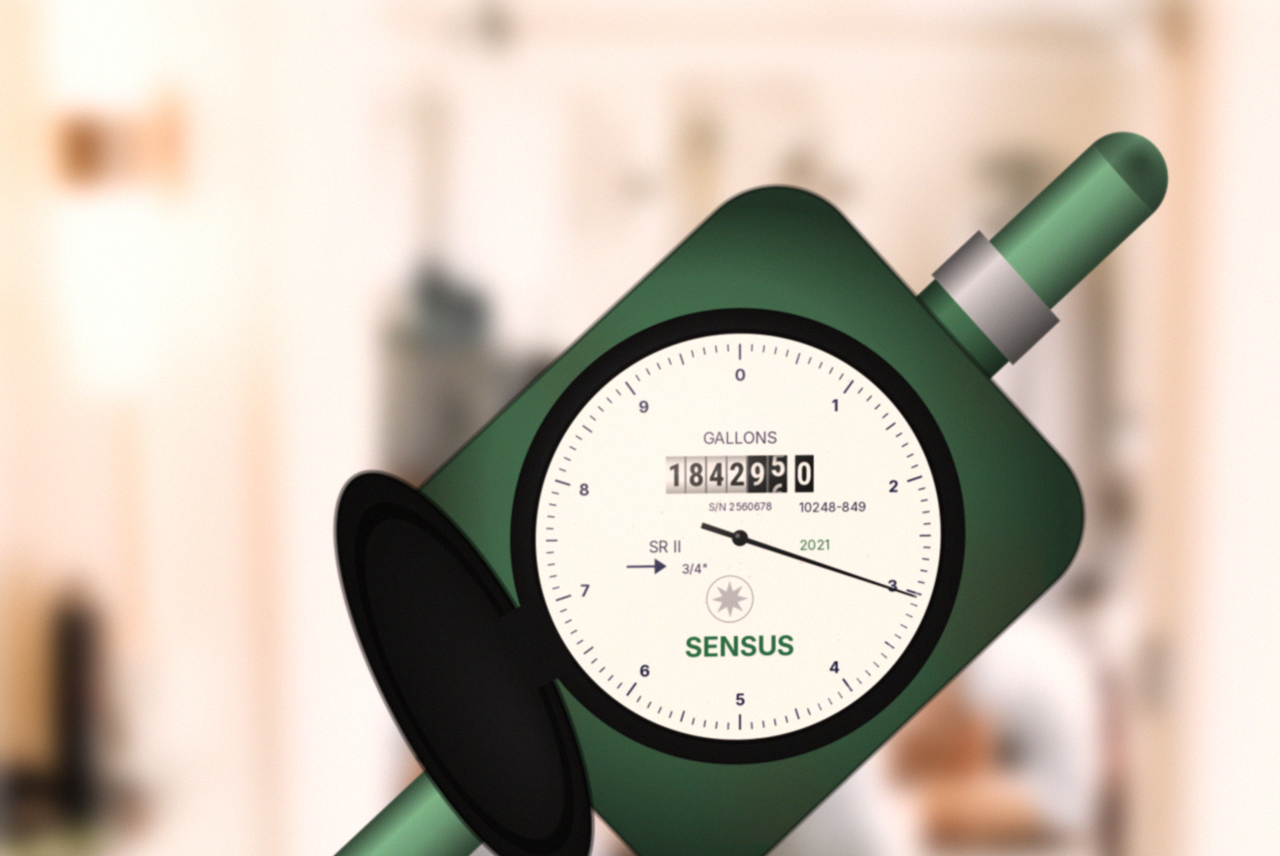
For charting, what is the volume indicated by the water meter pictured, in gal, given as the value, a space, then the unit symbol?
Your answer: 1842953.0 gal
